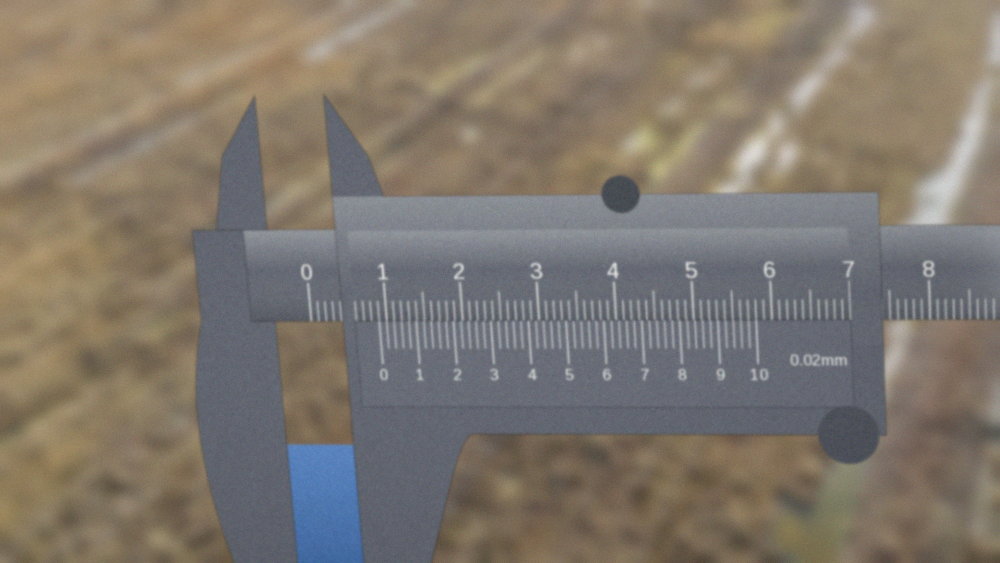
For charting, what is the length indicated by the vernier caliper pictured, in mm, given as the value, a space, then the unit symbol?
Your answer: 9.0 mm
